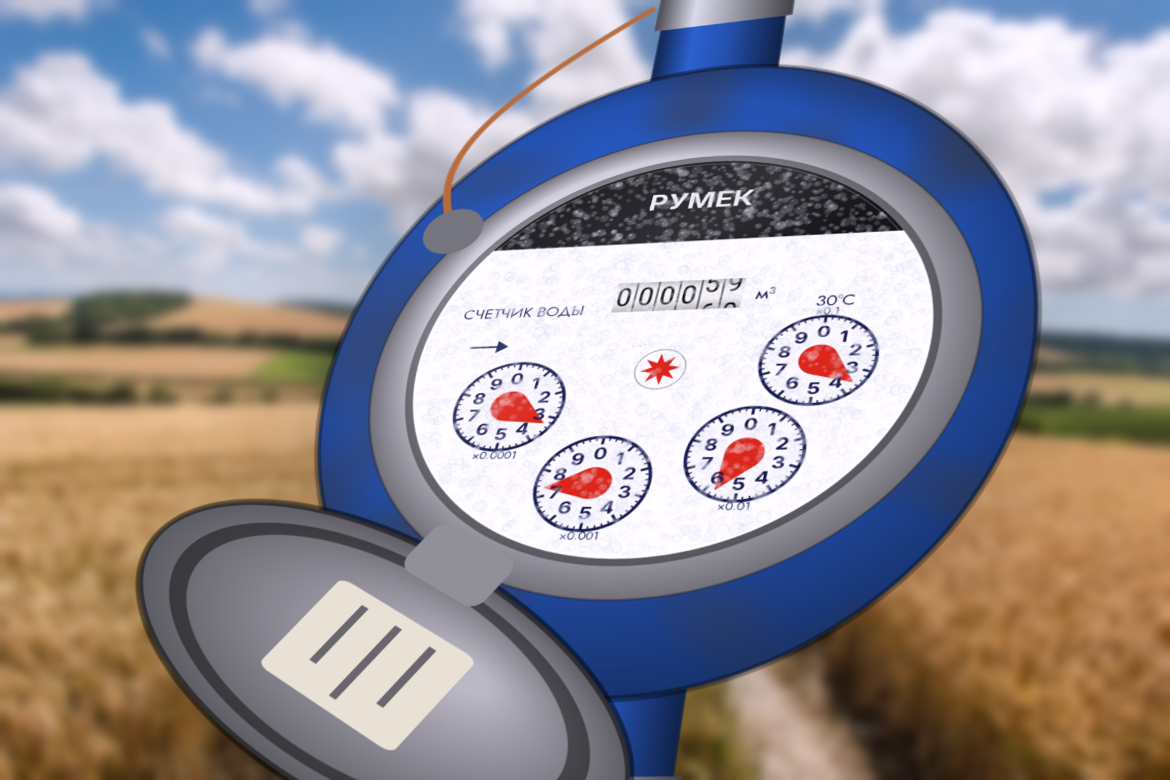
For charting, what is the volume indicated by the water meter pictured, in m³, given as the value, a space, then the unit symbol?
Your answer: 59.3573 m³
